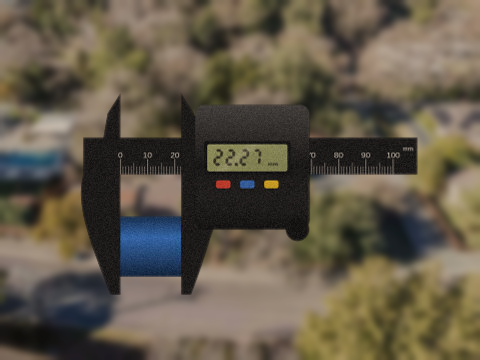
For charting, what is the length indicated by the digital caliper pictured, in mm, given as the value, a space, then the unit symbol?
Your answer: 22.27 mm
